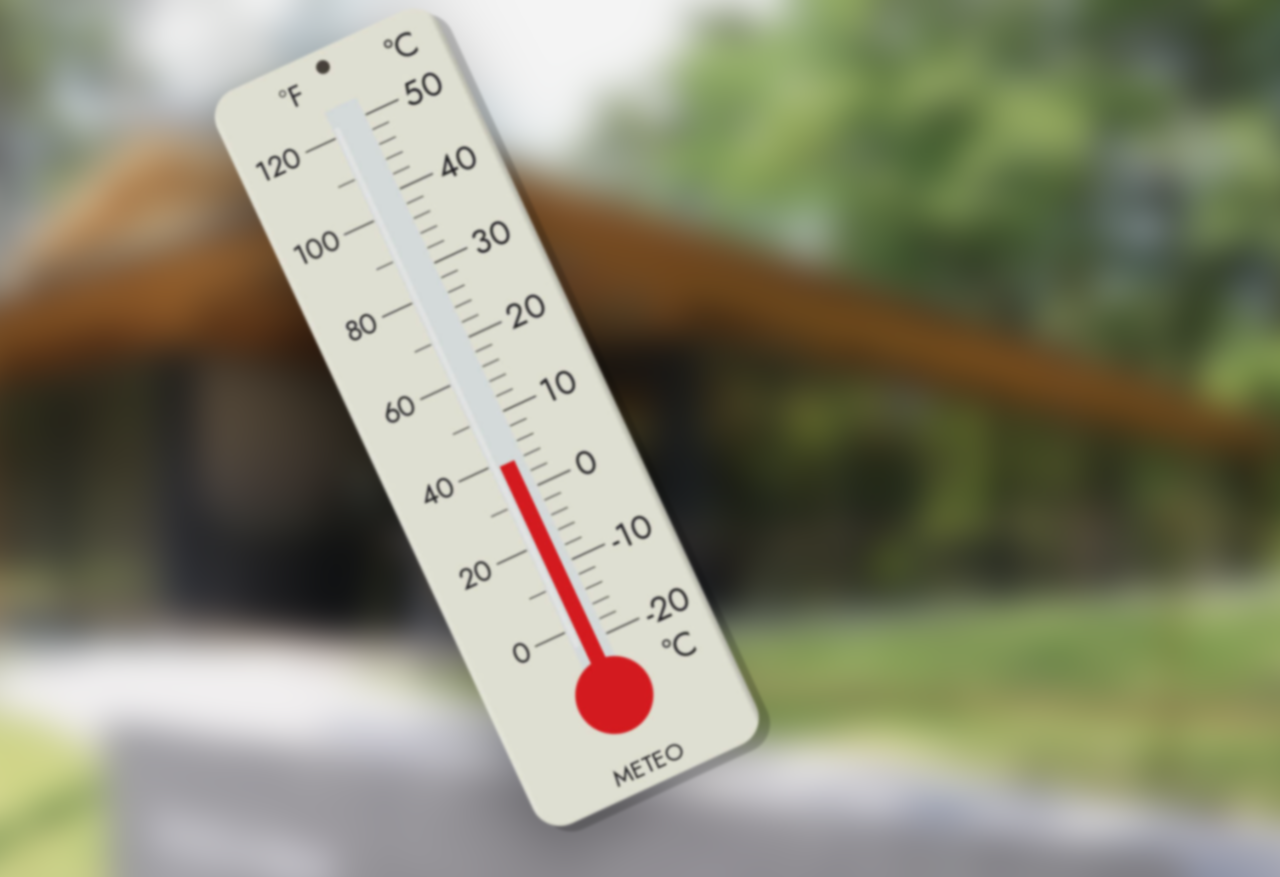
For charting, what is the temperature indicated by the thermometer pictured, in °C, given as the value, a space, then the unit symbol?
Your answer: 4 °C
